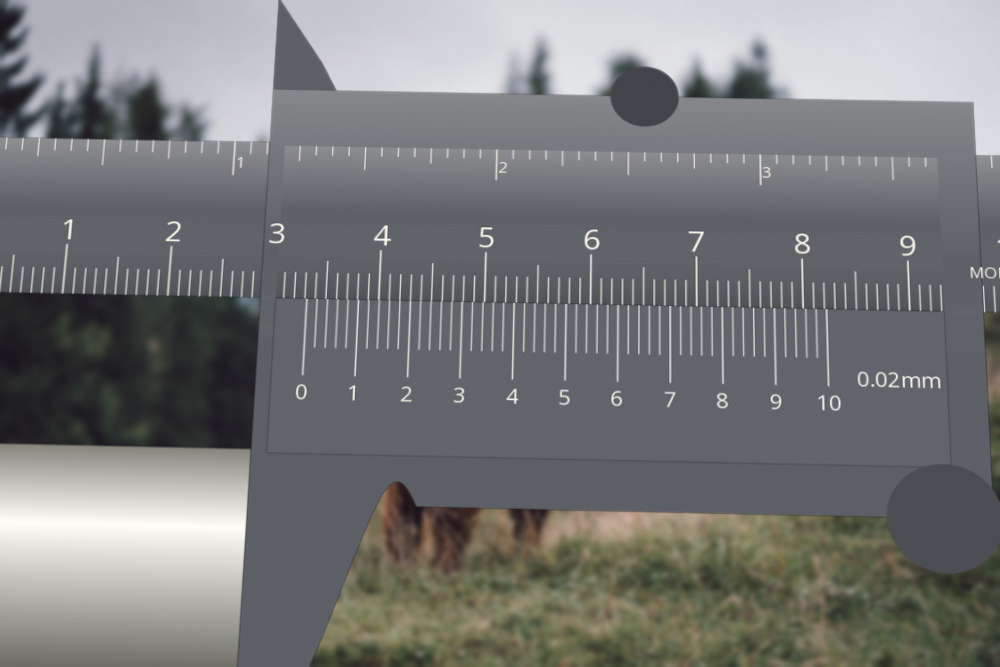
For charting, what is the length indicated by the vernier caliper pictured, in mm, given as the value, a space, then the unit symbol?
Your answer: 33.2 mm
